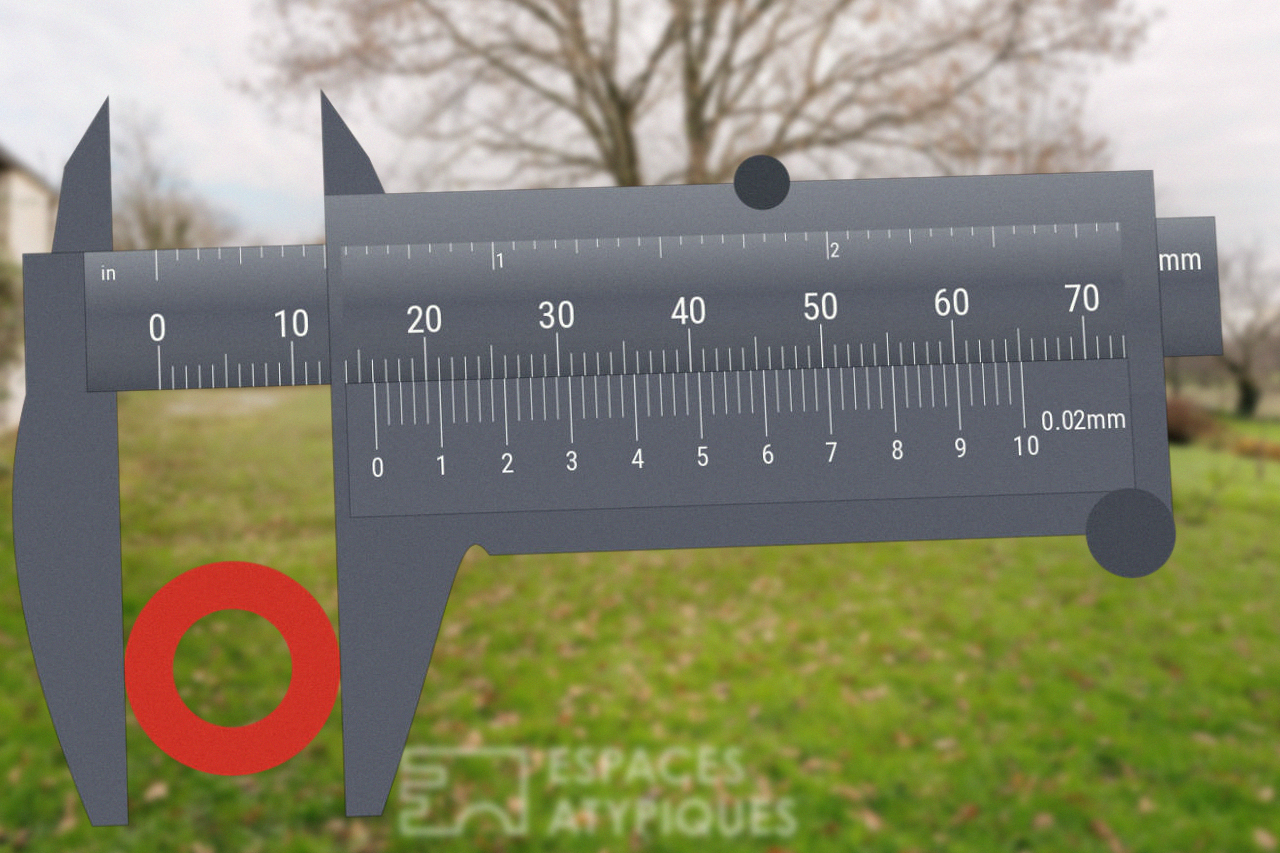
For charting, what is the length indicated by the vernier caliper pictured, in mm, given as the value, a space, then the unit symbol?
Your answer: 16.1 mm
